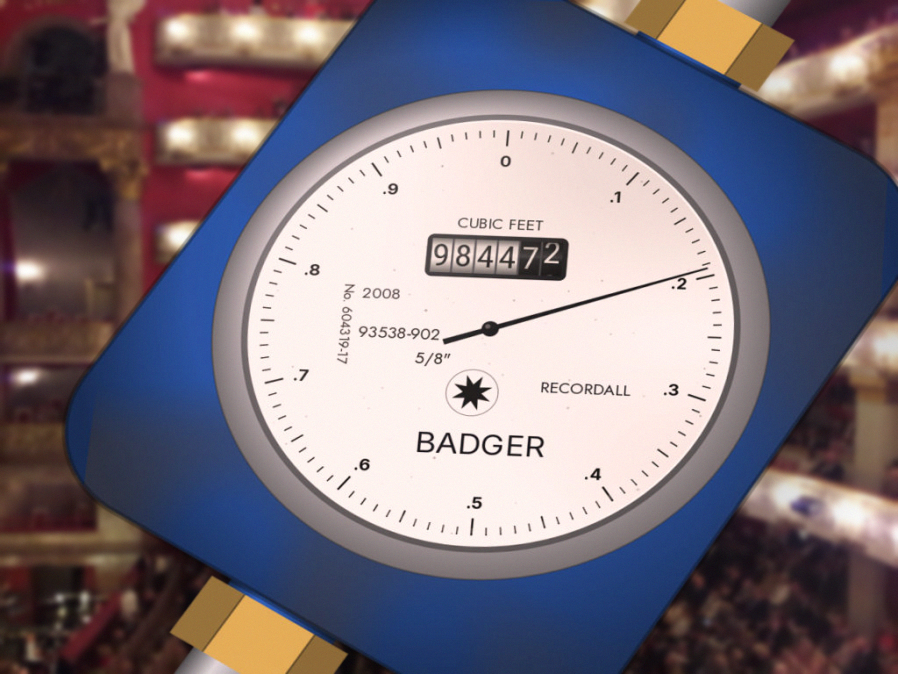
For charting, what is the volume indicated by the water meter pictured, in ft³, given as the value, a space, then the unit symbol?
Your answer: 984472.19 ft³
